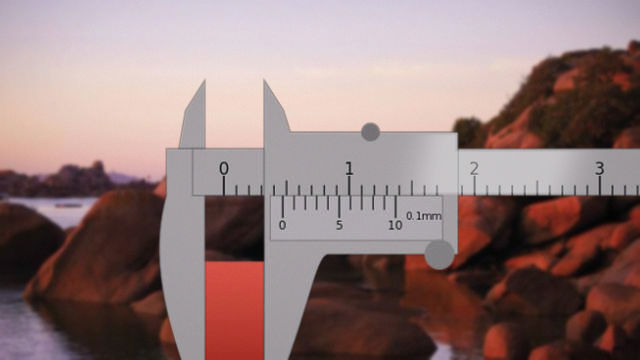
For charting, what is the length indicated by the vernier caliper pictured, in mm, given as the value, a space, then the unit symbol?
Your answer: 4.7 mm
